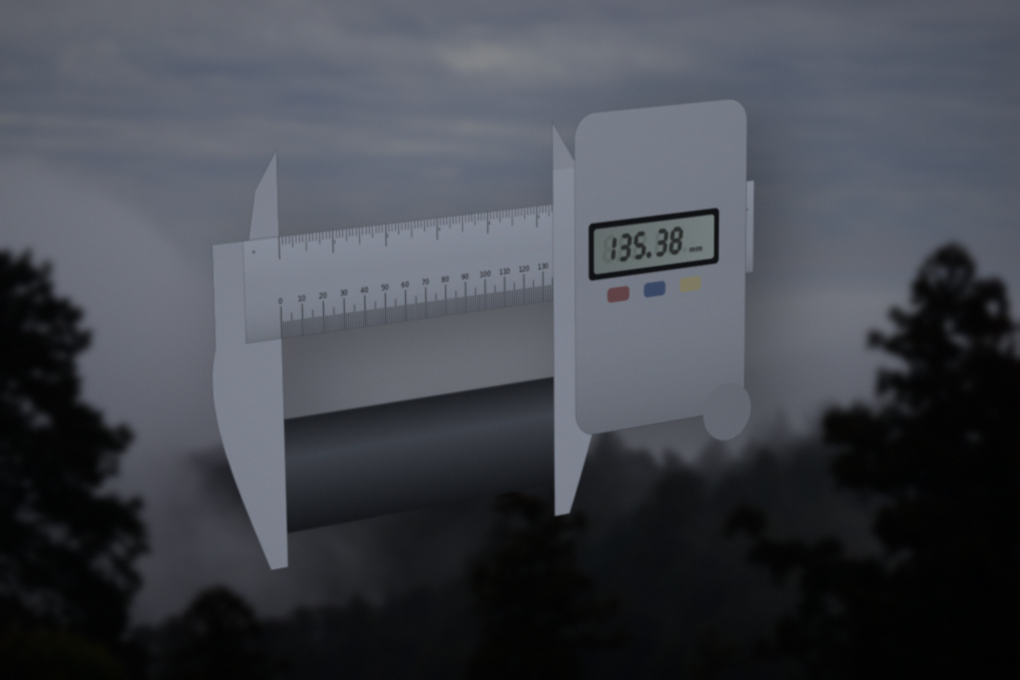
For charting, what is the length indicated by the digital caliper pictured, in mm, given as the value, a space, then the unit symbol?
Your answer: 135.38 mm
